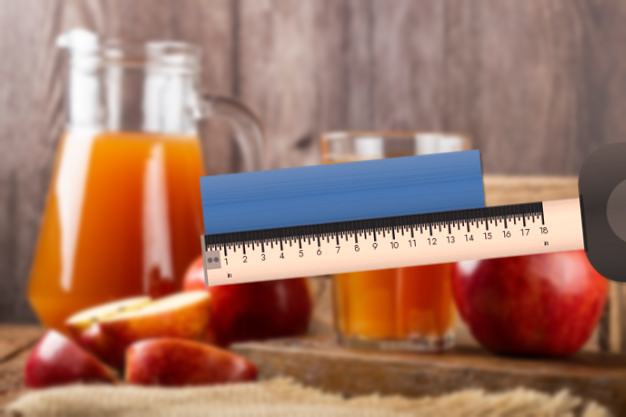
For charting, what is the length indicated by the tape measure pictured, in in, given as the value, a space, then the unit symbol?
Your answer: 15 in
